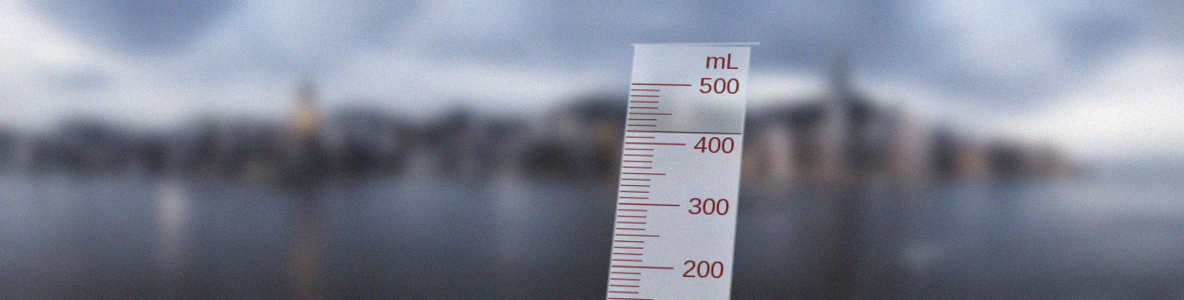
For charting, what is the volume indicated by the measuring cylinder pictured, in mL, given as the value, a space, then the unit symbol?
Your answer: 420 mL
